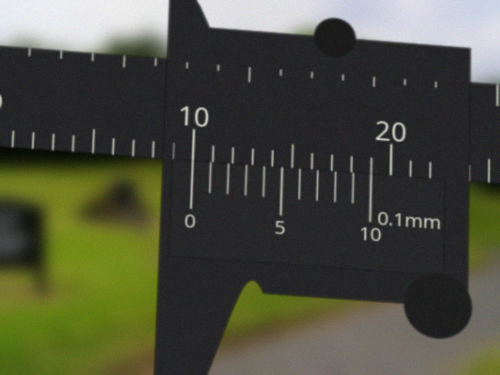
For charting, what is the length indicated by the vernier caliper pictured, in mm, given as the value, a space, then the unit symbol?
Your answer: 10.0 mm
